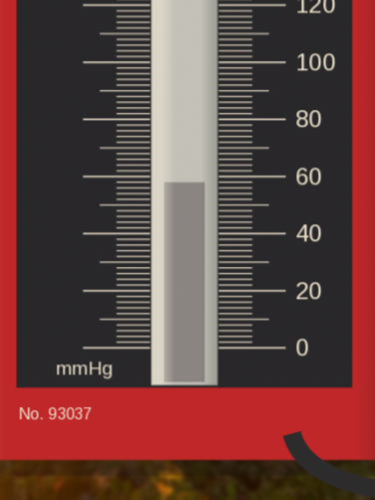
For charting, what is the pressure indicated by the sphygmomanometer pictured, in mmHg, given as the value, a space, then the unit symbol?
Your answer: 58 mmHg
